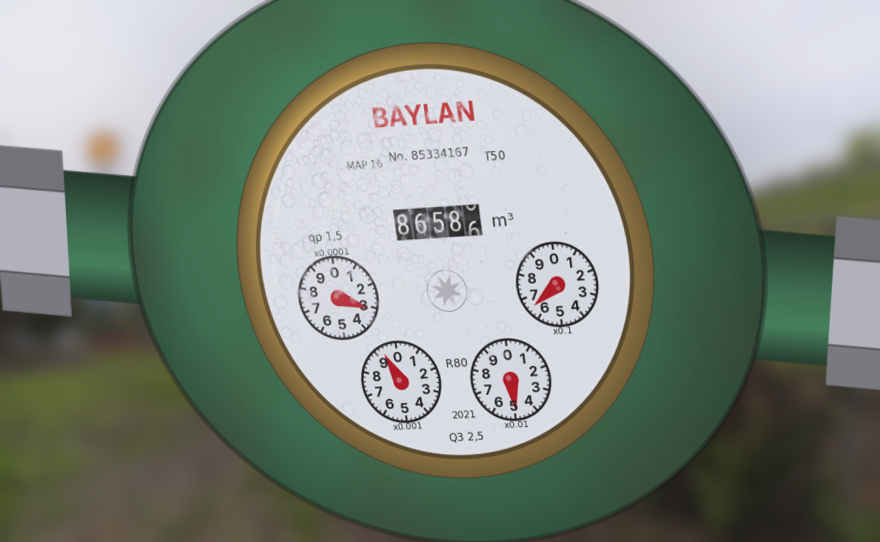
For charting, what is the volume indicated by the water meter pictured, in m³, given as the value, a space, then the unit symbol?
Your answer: 86585.6493 m³
